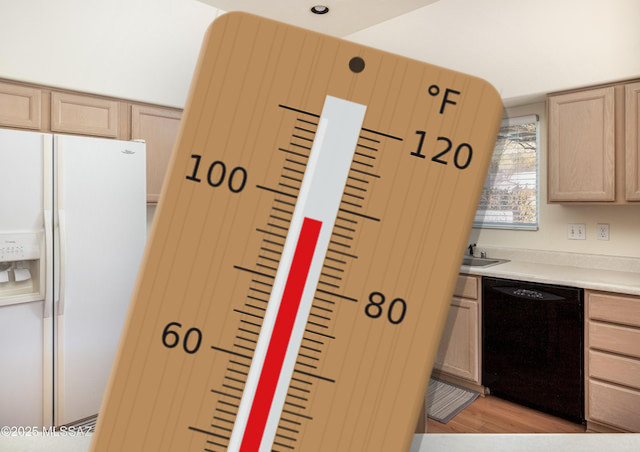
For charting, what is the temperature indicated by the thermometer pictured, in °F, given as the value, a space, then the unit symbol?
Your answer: 96 °F
